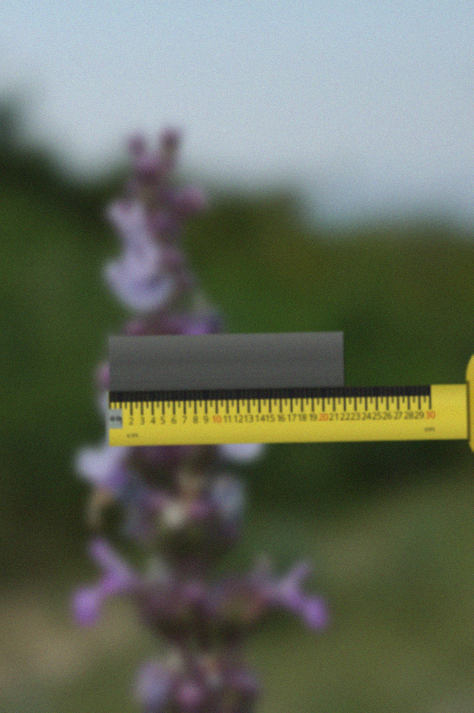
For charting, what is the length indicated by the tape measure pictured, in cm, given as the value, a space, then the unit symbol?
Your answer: 22 cm
